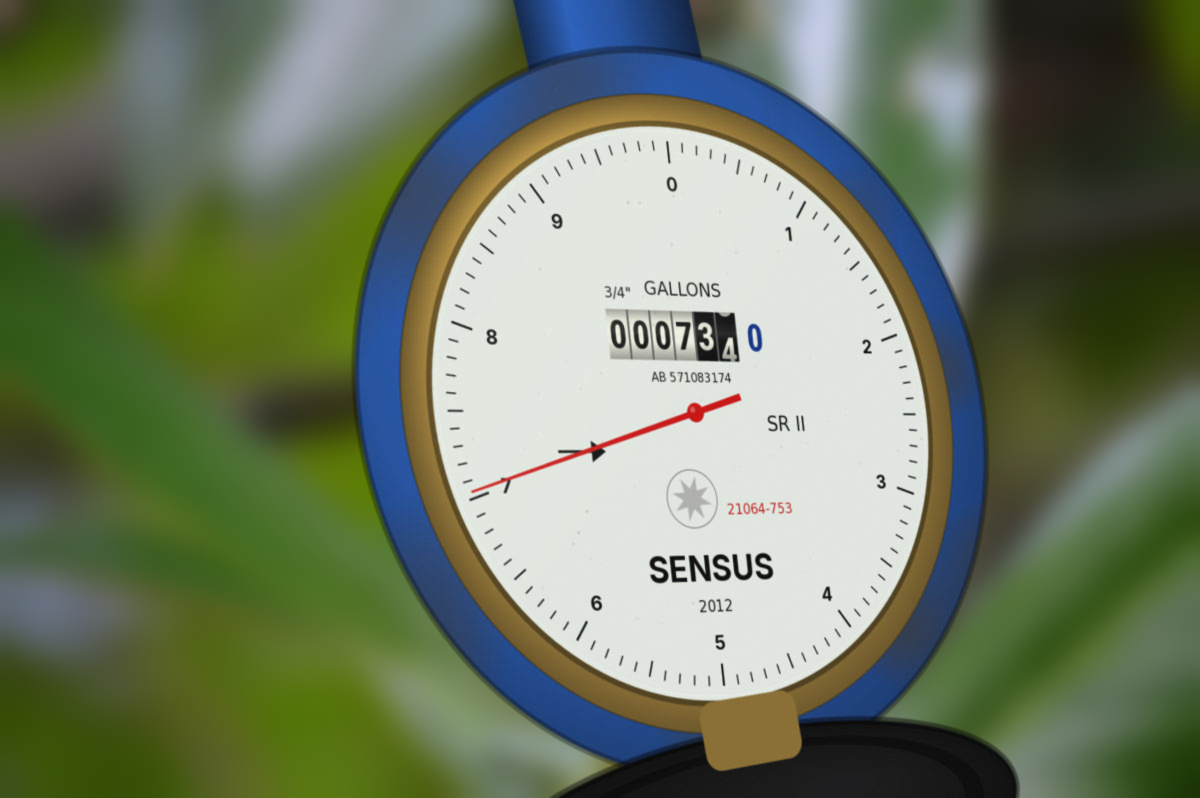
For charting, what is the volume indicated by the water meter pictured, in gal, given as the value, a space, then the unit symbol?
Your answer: 7337.0 gal
